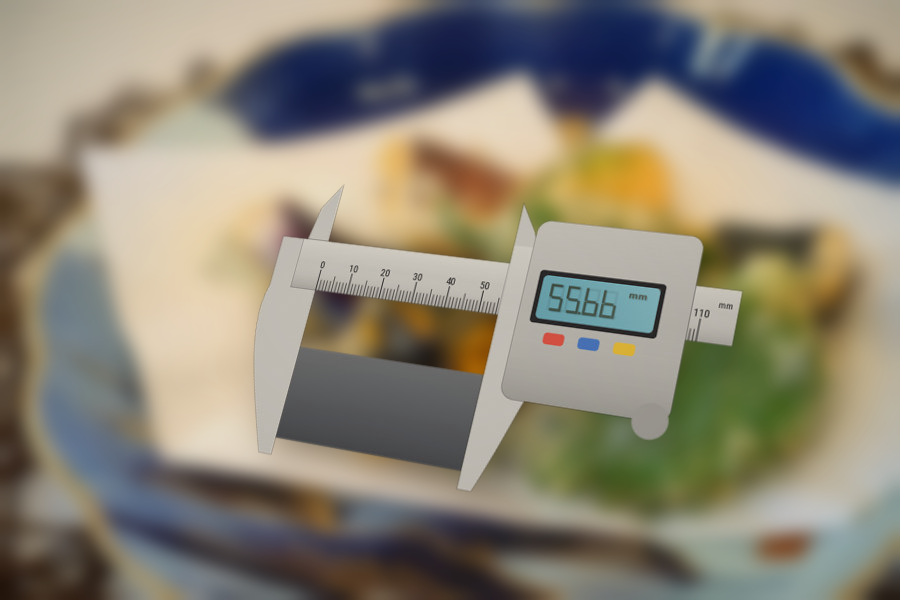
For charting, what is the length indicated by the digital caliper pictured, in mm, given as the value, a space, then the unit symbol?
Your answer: 55.66 mm
